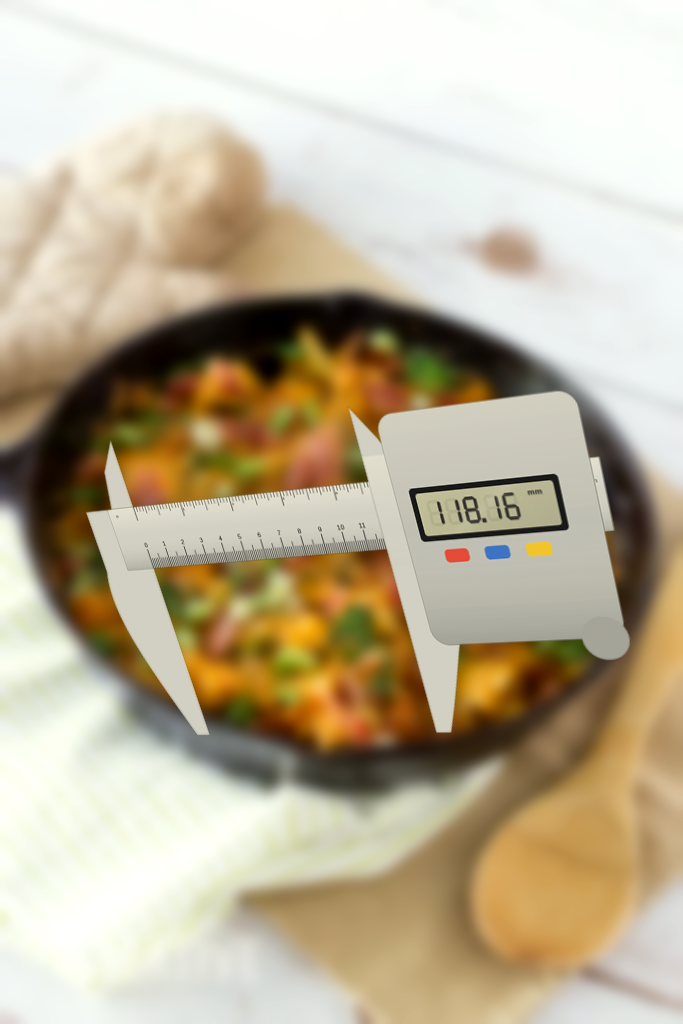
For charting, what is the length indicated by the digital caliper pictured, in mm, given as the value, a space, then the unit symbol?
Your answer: 118.16 mm
